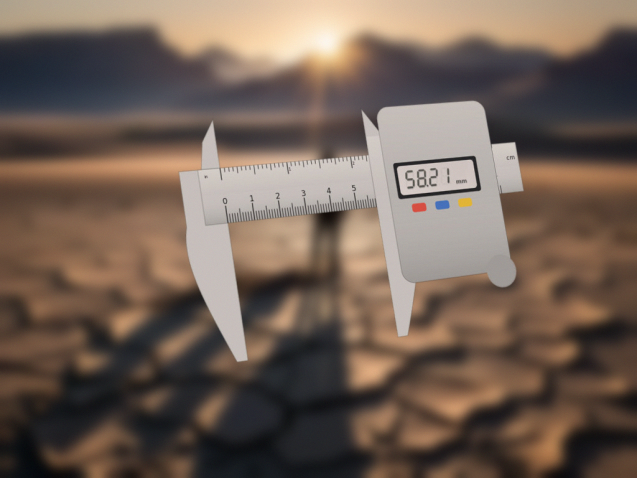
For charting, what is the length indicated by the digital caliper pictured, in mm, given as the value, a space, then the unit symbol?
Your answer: 58.21 mm
